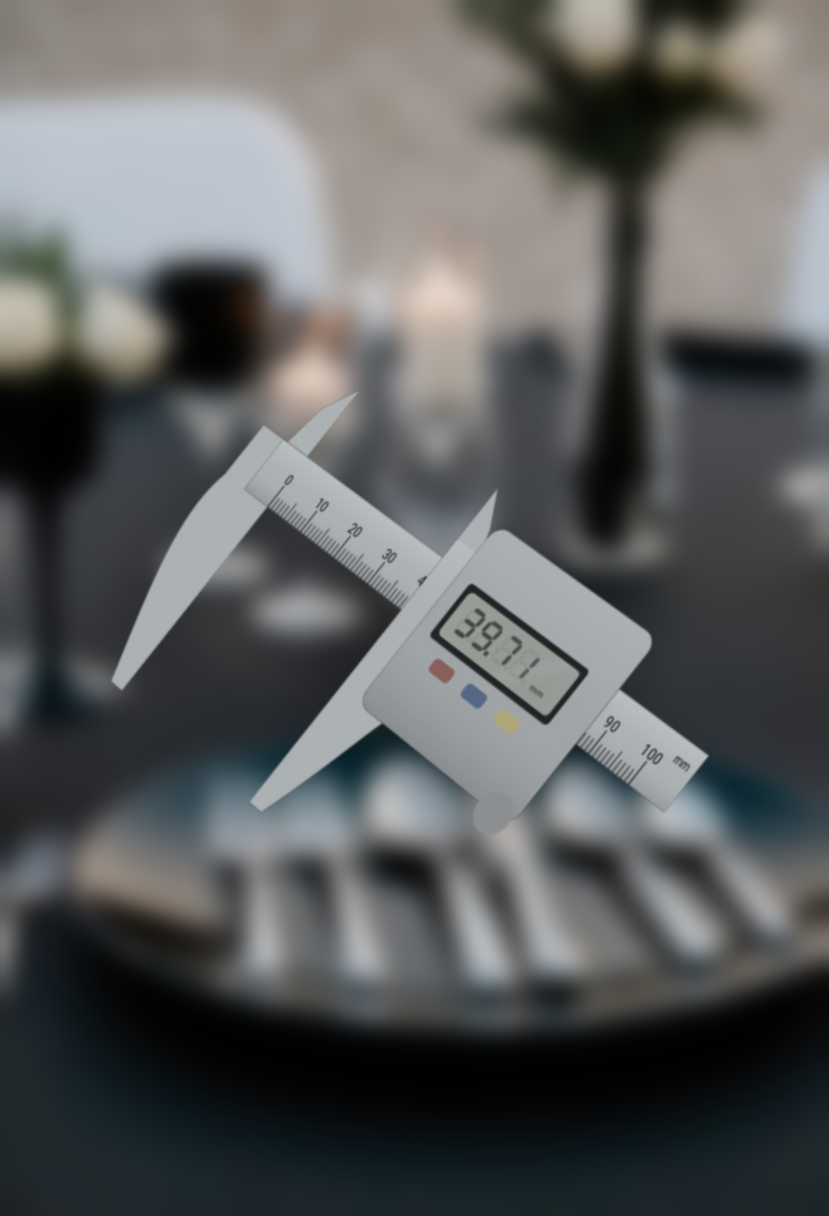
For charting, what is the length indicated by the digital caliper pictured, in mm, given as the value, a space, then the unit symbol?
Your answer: 39.71 mm
